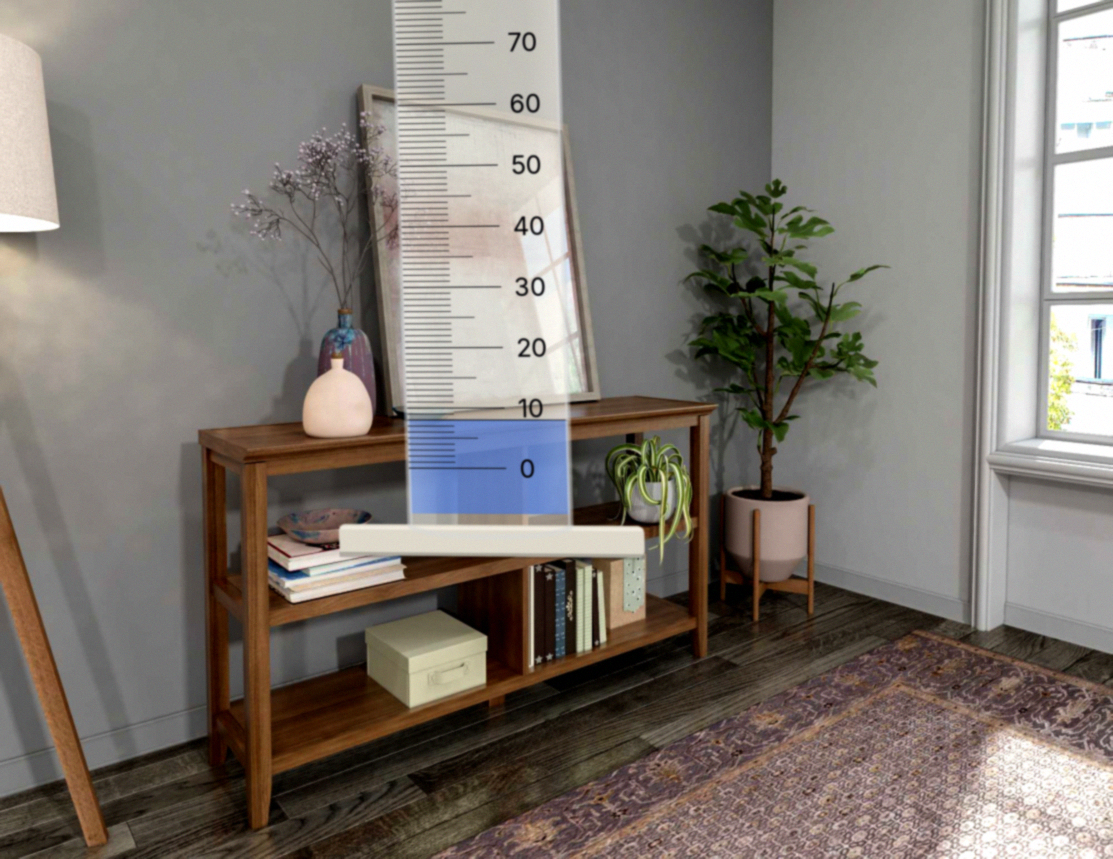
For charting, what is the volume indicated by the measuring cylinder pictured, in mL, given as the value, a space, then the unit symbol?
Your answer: 8 mL
